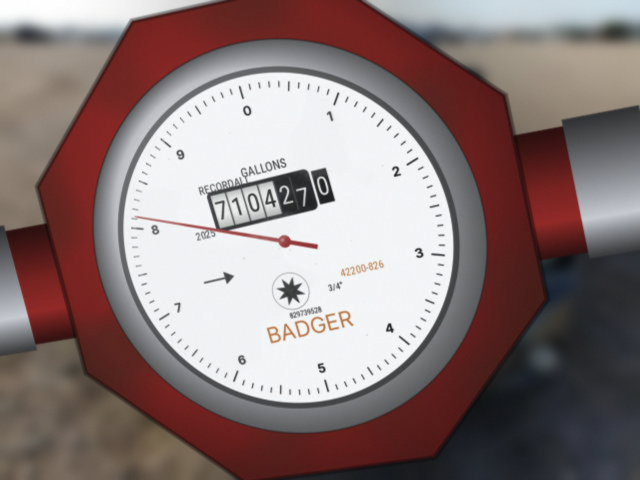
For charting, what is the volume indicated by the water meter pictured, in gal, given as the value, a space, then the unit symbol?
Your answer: 7104268.1 gal
